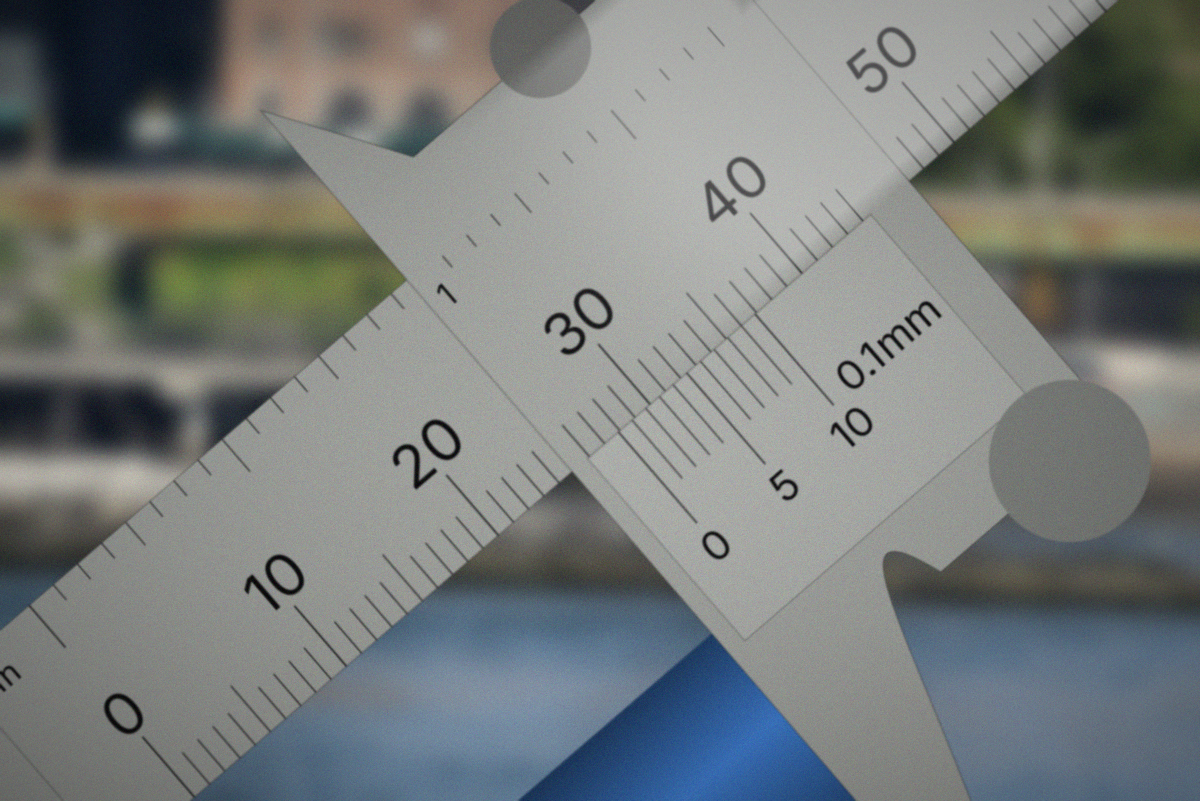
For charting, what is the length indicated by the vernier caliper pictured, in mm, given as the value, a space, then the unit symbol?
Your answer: 27.9 mm
